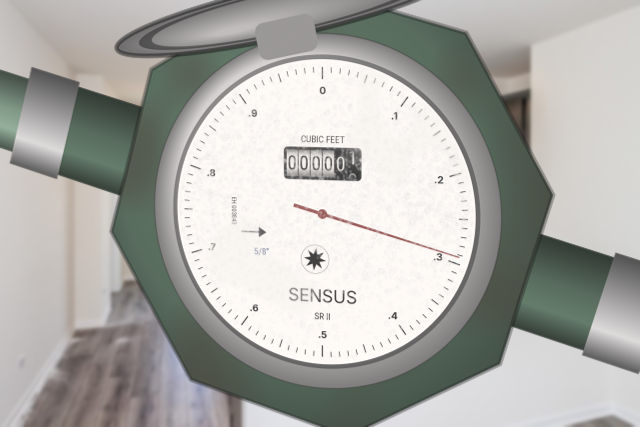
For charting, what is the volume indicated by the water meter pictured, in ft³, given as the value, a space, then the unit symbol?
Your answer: 1.29 ft³
